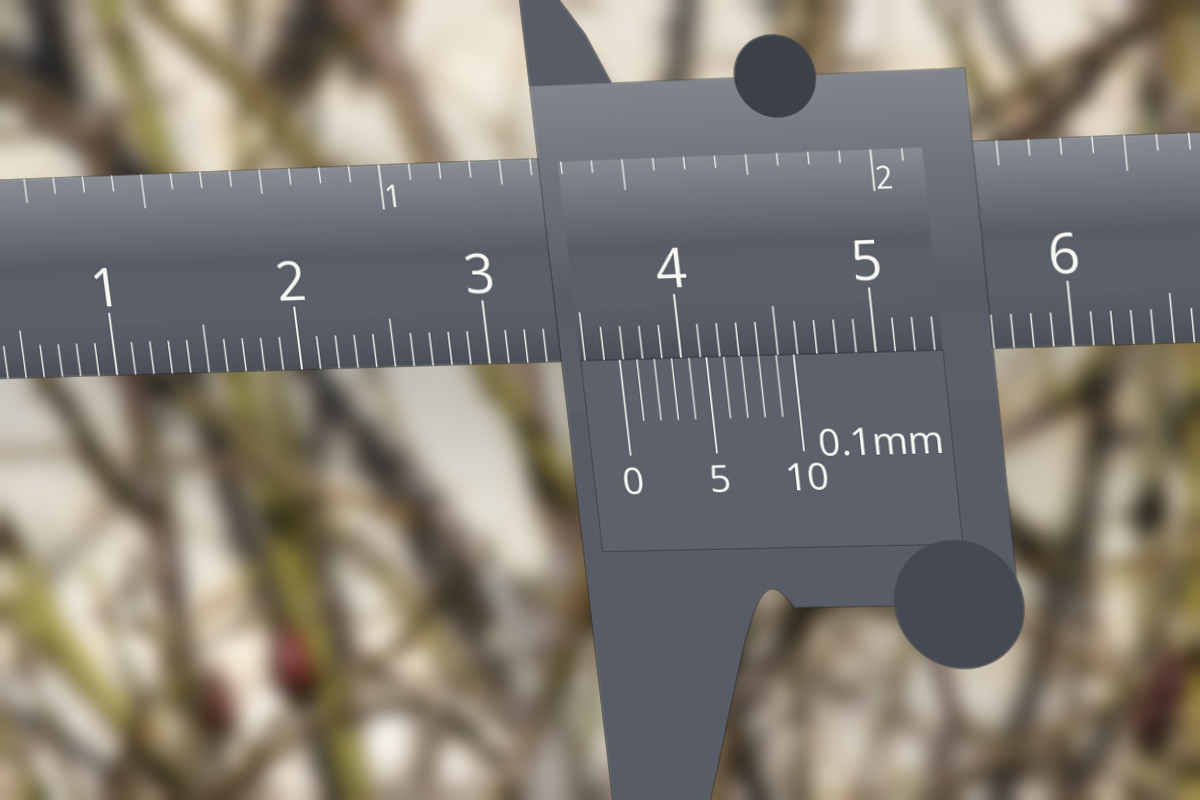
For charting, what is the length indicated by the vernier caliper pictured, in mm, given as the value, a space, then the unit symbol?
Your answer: 36.8 mm
